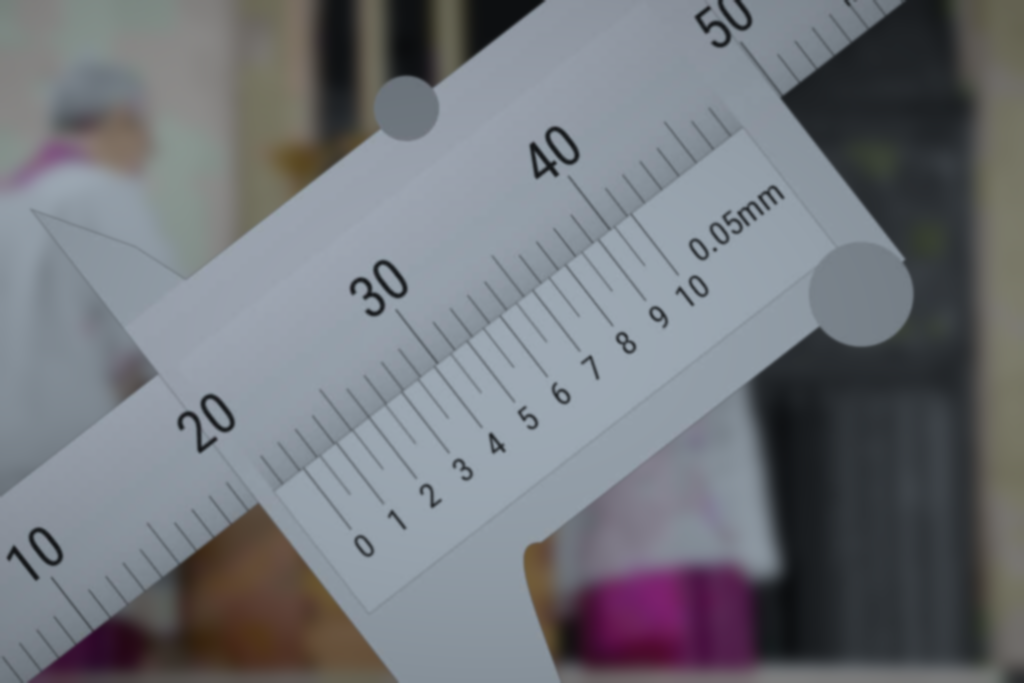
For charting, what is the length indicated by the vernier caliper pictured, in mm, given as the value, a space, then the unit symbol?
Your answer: 22.2 mm
